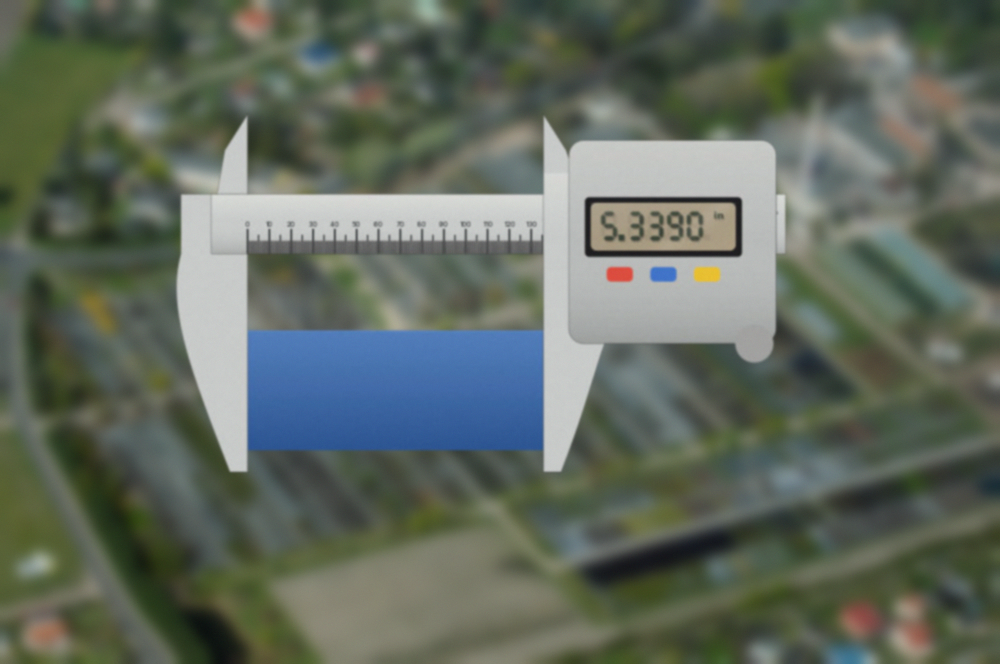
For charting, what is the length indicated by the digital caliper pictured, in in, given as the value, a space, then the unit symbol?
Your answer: 5.3390 in
